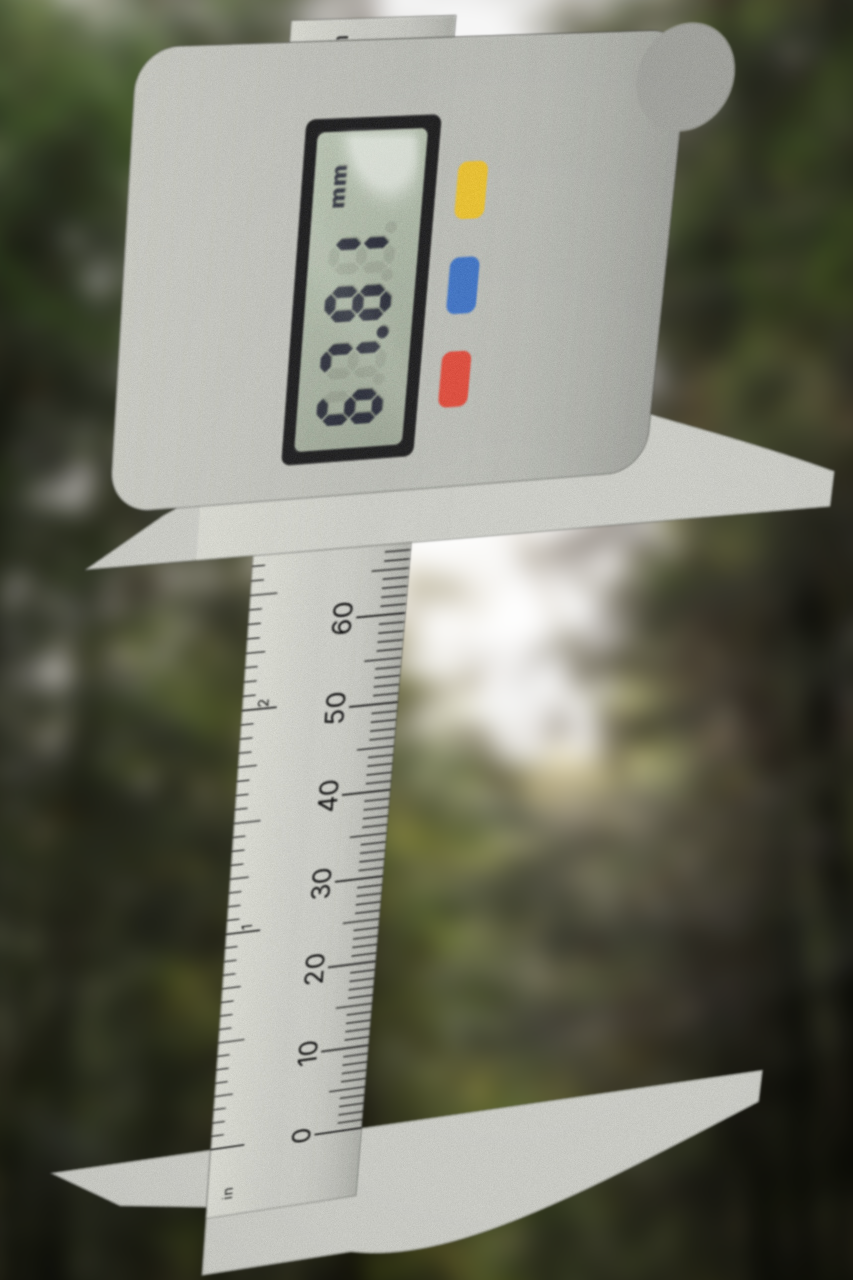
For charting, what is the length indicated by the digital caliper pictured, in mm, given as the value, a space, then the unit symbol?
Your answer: 67.81 mm
